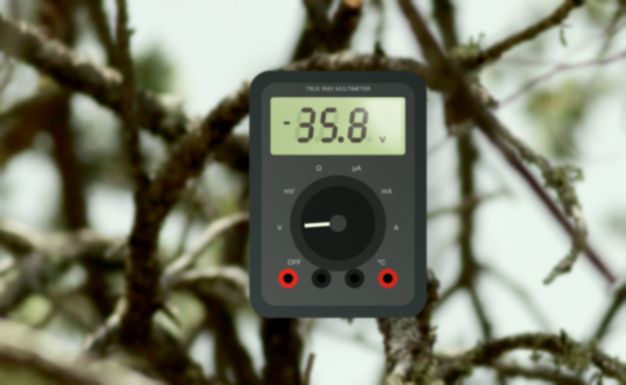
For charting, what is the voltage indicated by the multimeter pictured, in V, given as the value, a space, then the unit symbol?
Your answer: -35.8 V
